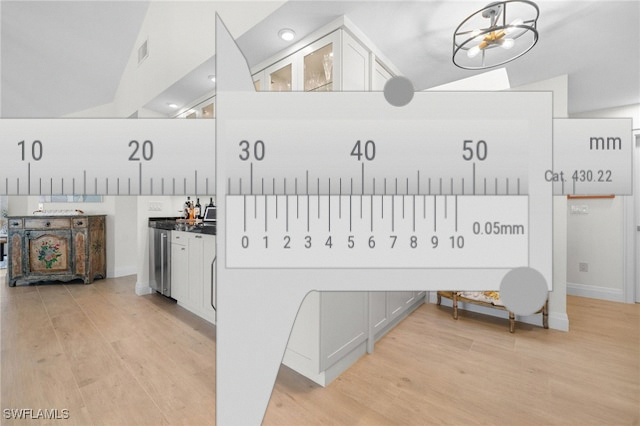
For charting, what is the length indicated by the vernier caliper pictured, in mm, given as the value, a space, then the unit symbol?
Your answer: 29.4 mm
